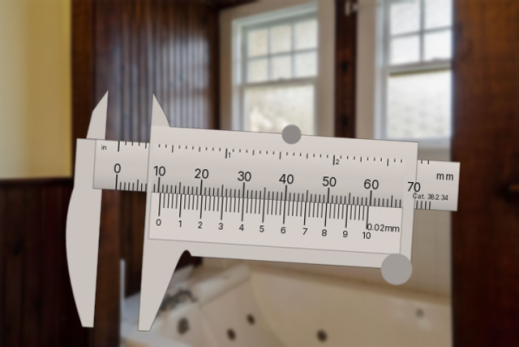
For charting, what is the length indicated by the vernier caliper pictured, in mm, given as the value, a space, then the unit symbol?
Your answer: 10.5 mm
